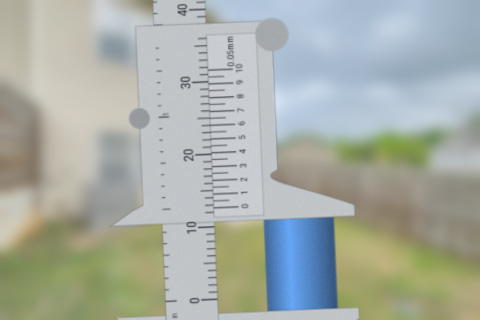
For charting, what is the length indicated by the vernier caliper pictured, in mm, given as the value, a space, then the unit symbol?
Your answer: 12.6 mm
